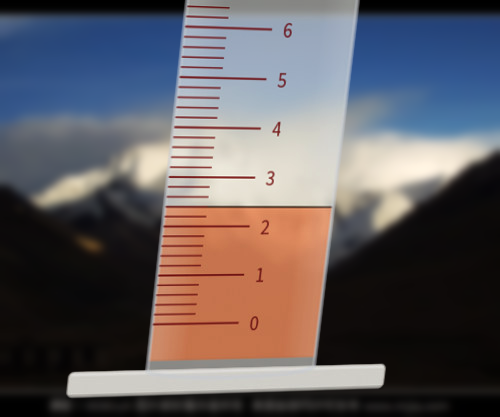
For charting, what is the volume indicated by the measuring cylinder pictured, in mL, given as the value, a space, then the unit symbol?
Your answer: 2.4 mL
